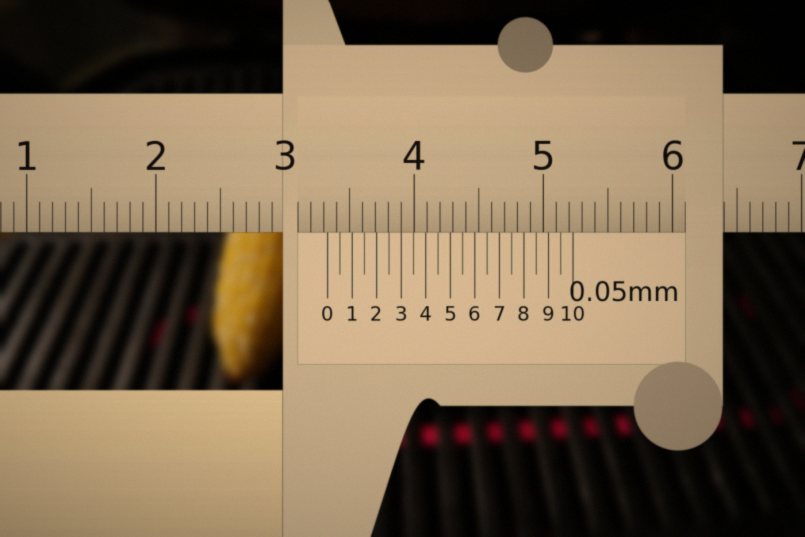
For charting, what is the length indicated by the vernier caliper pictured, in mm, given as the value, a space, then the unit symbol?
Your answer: 33.3 mm
